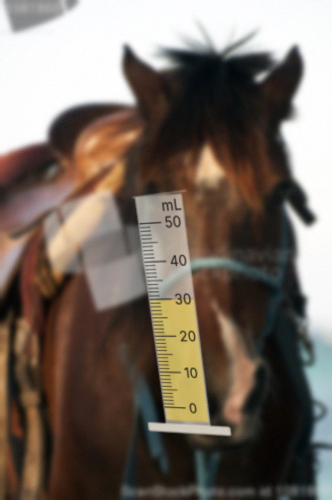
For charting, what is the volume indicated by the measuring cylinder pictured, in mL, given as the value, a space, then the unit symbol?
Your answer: 30 mL
